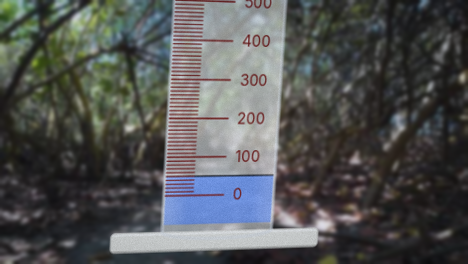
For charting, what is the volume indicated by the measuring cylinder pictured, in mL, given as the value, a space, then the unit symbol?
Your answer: 50 mL
